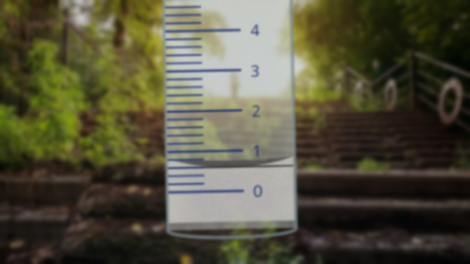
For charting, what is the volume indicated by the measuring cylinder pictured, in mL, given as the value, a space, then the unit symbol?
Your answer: 0.6 mL
